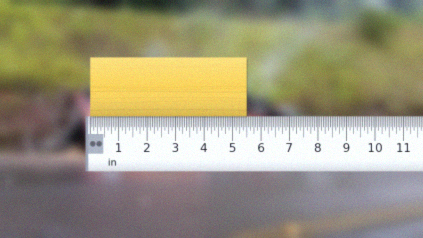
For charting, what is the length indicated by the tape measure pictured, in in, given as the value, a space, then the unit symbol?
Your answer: 5.5 in
